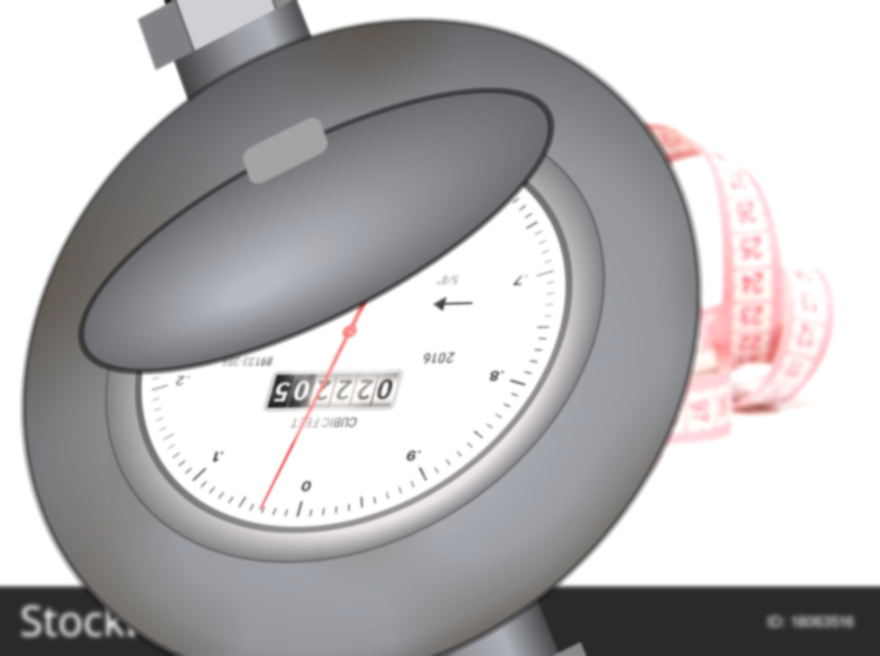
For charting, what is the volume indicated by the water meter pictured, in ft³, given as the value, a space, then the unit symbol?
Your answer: 22205.03 ft³
